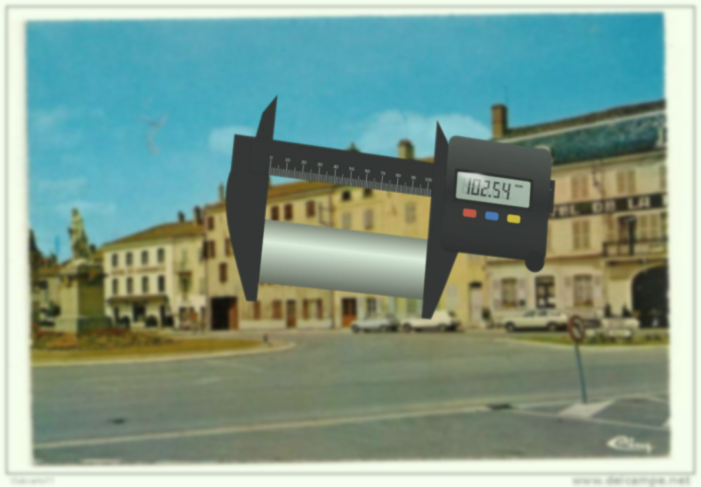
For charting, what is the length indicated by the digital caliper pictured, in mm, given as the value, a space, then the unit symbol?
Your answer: 102.54 mm
